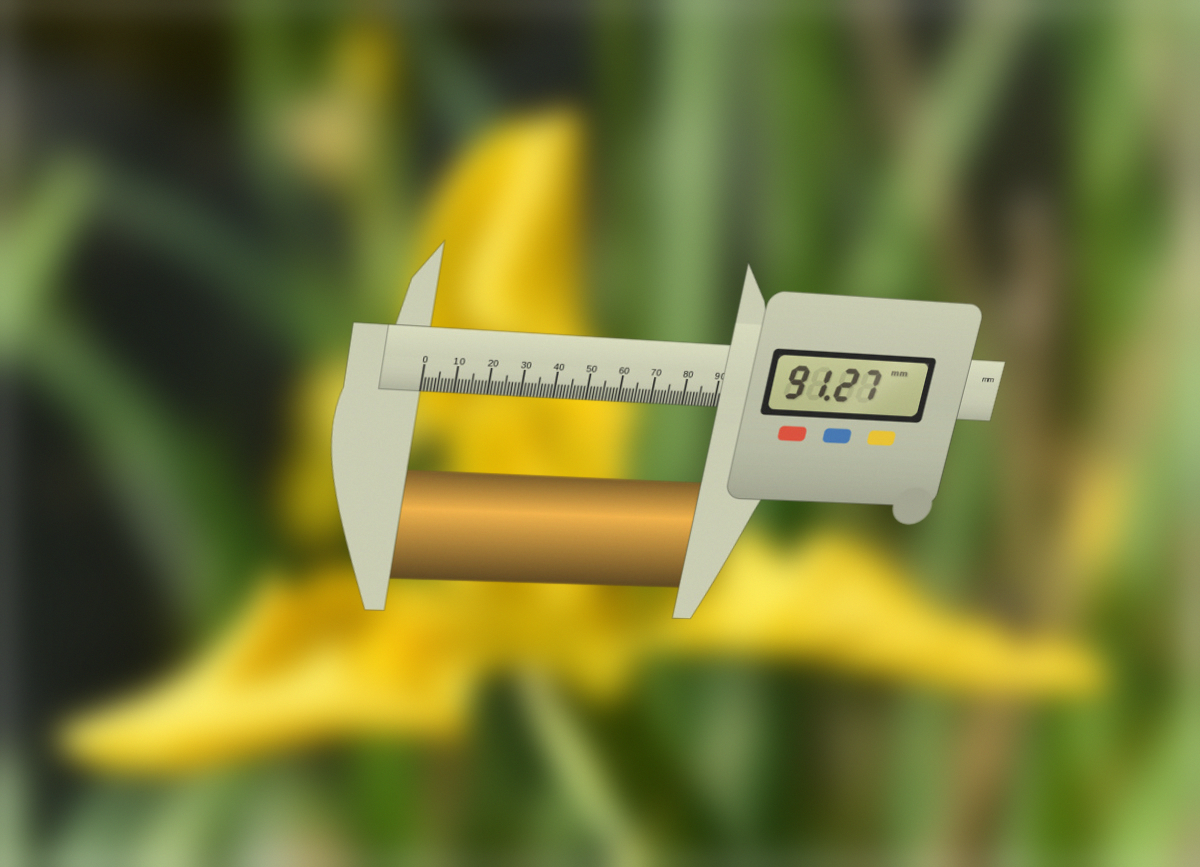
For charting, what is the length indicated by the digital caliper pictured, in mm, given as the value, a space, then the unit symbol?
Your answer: 91.27 mm
